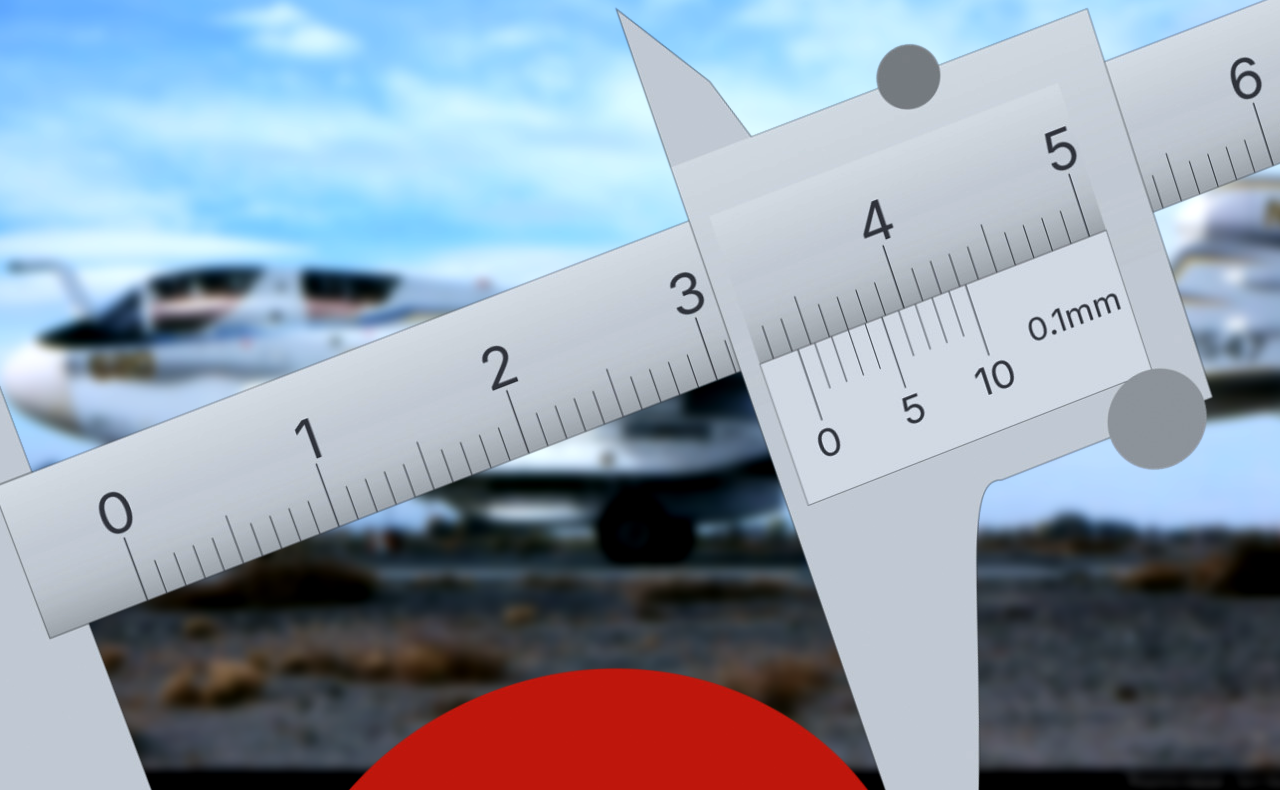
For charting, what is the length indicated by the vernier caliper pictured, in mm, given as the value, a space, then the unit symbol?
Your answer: 34.3 mm
